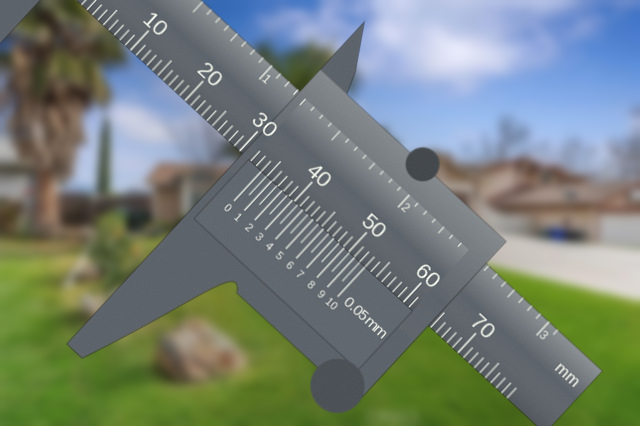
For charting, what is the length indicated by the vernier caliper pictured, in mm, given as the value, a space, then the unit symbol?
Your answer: 34.0 mm
